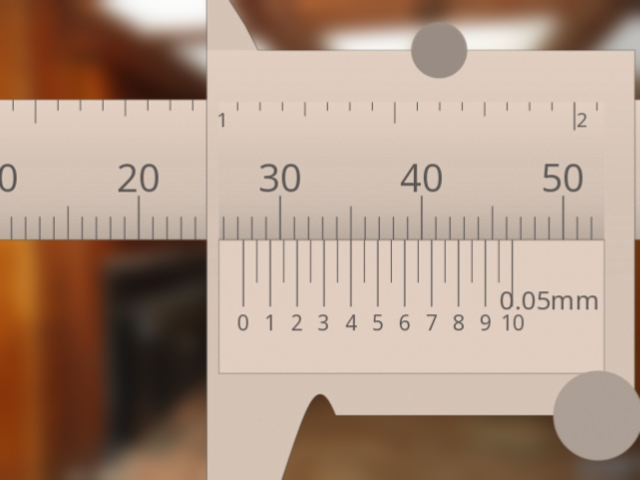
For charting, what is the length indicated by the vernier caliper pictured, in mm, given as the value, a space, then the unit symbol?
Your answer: 27.4 mm
